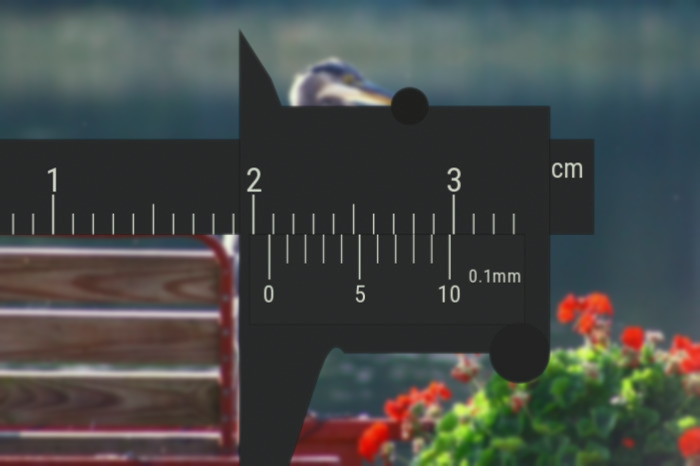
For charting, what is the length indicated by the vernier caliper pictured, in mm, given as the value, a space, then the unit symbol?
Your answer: 20.8 mm
